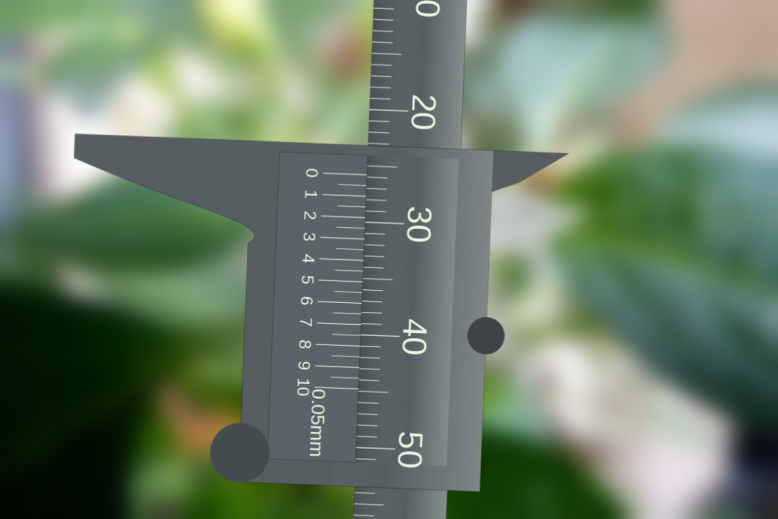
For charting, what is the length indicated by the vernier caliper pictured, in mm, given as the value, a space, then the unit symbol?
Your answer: 25.8 mm
